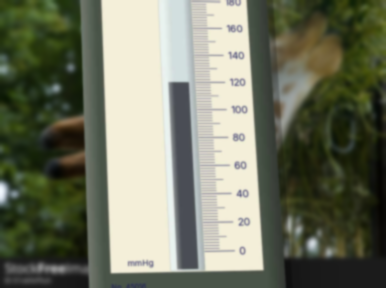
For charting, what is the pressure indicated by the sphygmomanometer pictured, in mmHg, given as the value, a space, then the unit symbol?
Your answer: 120 mmHg
